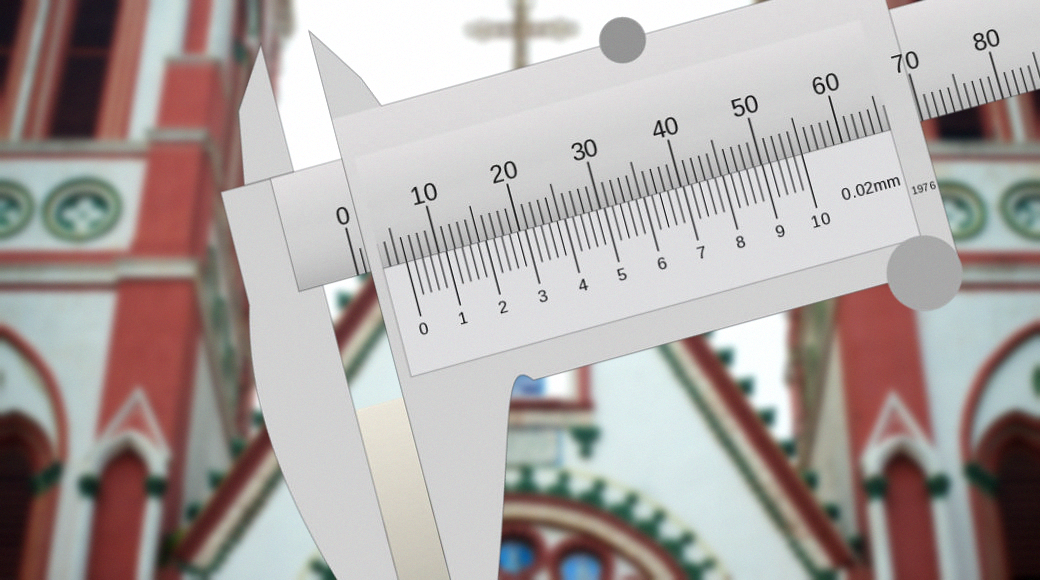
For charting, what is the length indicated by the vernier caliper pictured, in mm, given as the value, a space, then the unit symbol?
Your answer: 6.0 mm
